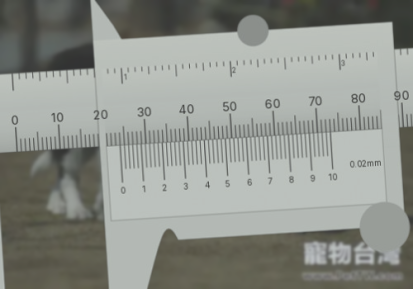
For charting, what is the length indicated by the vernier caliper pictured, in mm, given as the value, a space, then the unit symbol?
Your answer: 24.0 mm
